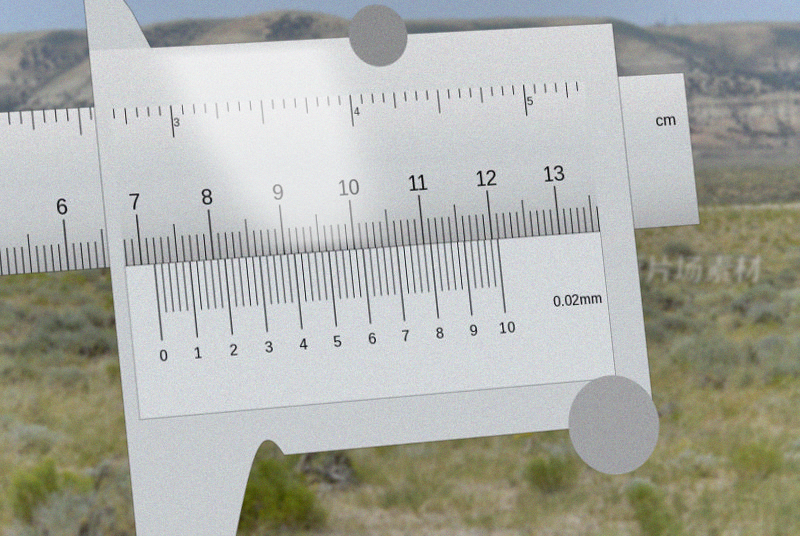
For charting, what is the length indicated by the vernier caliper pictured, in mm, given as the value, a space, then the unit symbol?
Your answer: 71.8 mm
